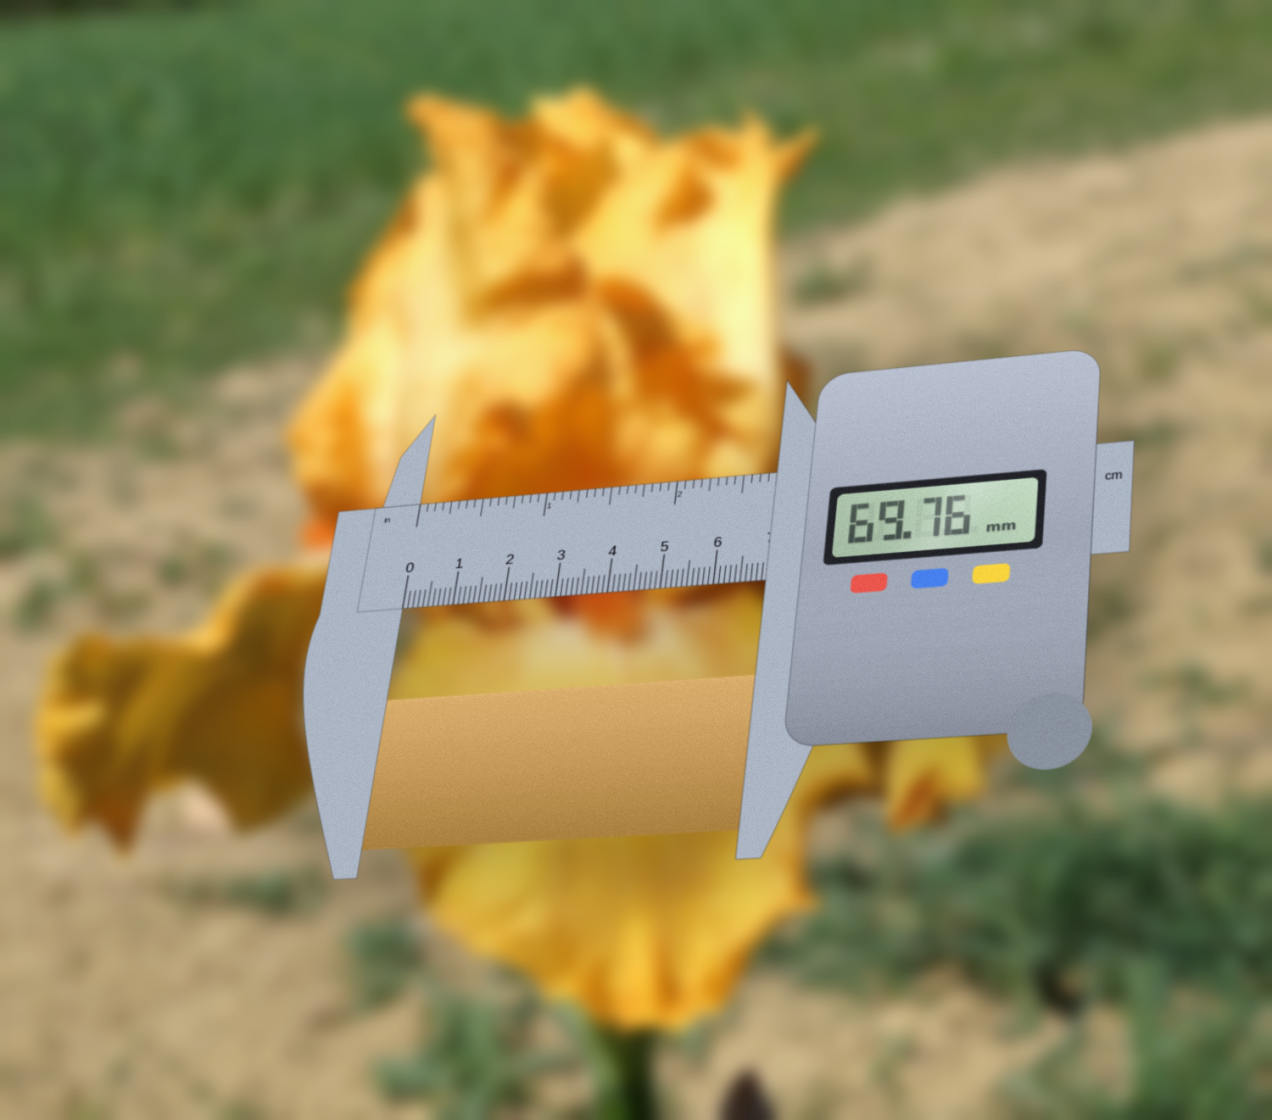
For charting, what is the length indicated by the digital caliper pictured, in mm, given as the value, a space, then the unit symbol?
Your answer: 69.76 mm
